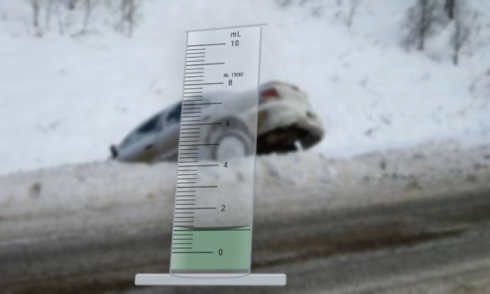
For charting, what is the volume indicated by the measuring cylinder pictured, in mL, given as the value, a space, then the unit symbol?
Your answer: 1 mL
